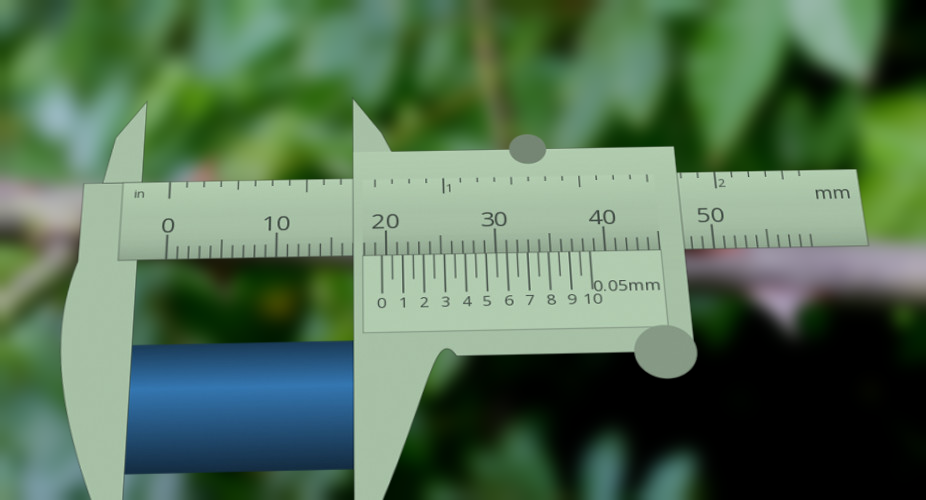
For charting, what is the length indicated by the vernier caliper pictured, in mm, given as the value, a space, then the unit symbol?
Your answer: 19.6 mm
